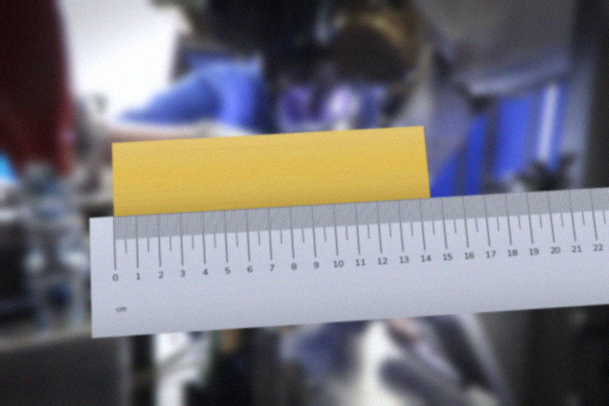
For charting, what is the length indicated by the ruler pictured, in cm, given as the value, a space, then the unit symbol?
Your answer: 14.5 cm
